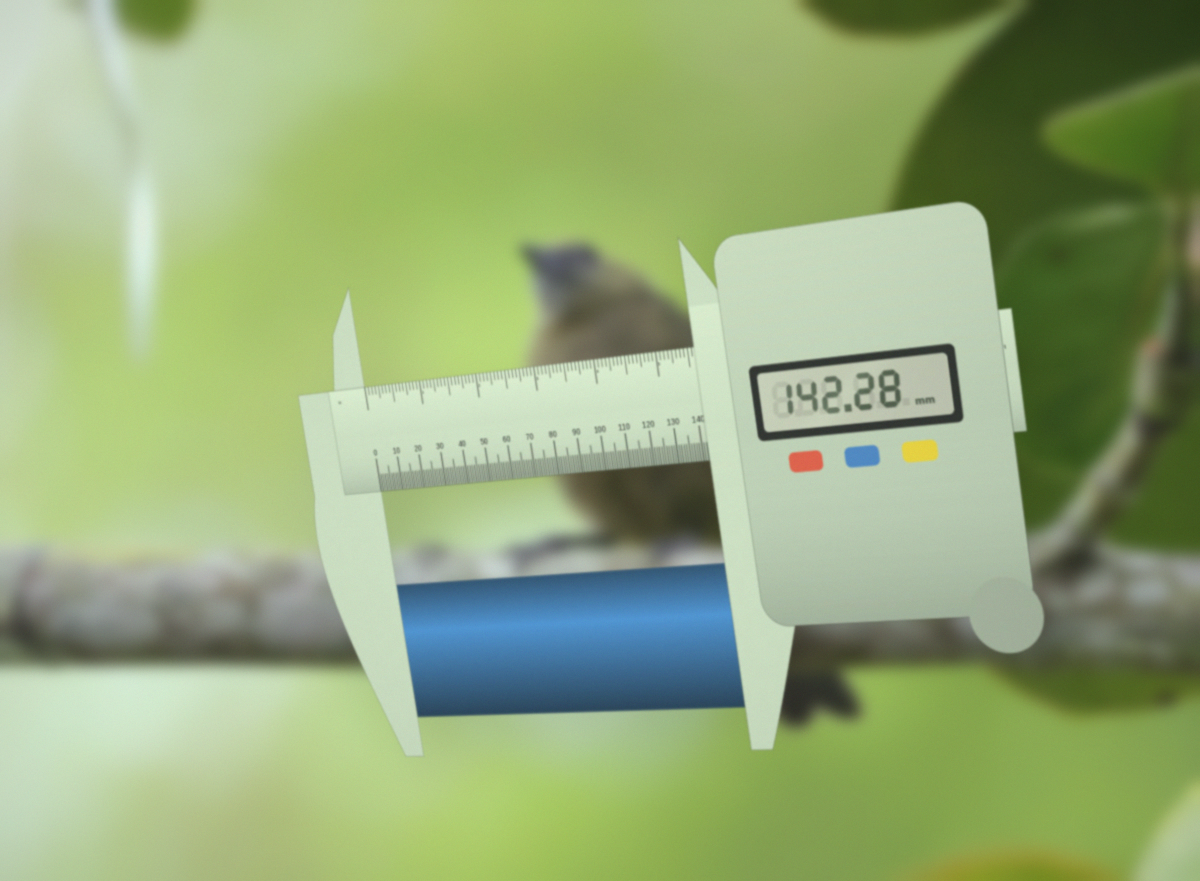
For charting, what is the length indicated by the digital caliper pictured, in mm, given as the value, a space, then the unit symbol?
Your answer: 142.28 mm
